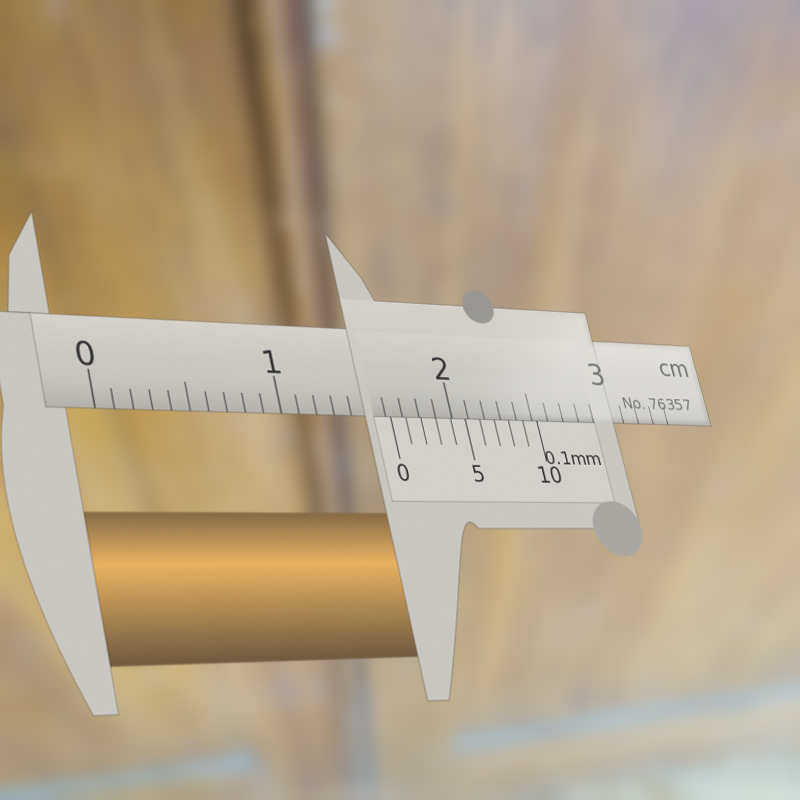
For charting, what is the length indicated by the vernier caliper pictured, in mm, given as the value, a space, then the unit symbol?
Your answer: 16.3 mm
